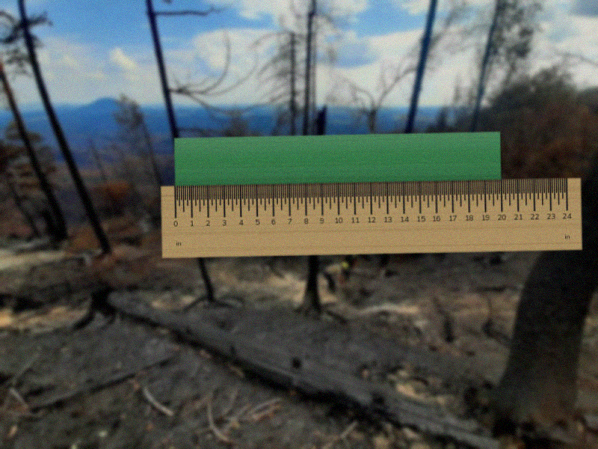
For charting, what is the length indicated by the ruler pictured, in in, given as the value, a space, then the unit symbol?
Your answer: 20 in
